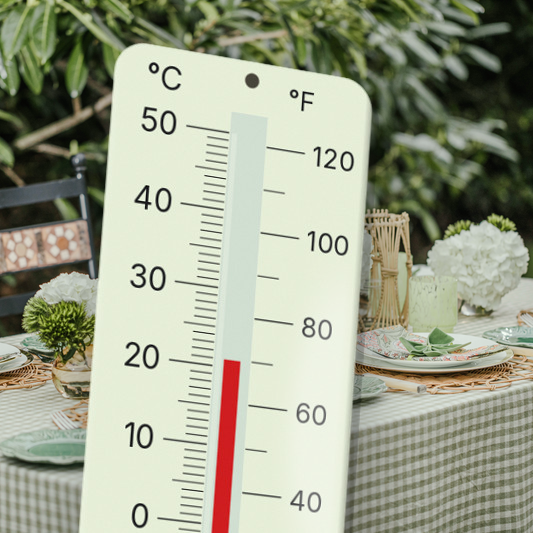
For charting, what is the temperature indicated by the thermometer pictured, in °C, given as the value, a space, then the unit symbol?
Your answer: 21 °C
